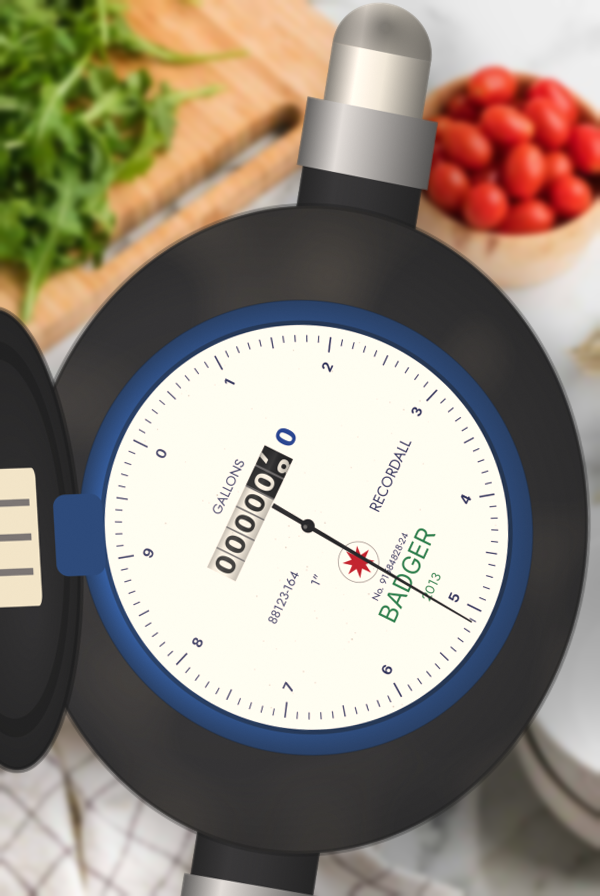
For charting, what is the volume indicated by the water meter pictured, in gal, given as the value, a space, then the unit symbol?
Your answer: 75.1 gal
